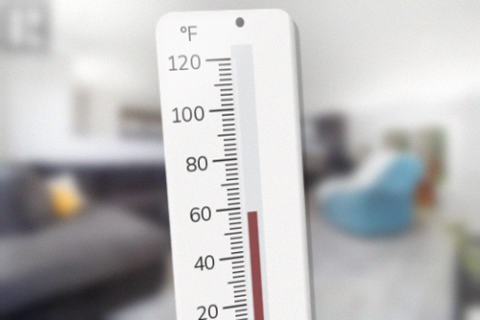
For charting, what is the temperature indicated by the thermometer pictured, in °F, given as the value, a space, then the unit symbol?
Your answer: 58 °F
